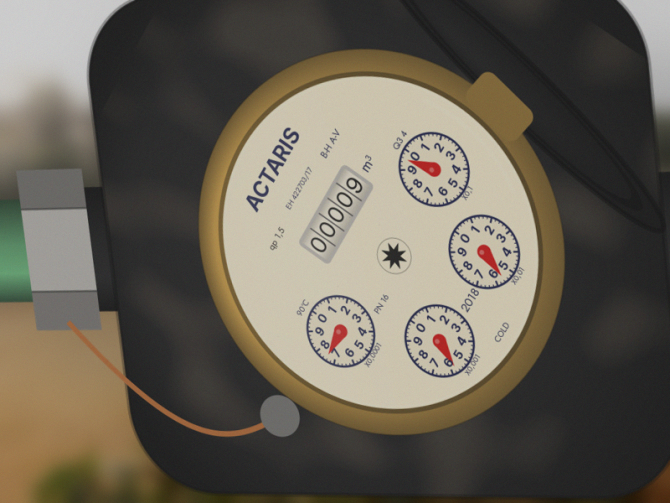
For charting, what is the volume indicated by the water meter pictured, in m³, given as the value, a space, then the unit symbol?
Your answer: 8.9557 m³
